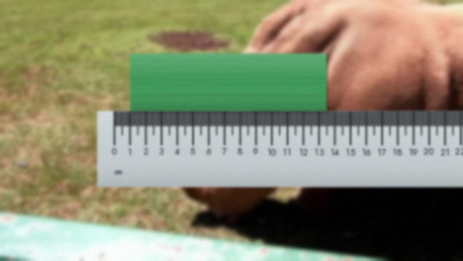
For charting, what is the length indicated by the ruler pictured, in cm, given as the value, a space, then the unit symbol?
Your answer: 12.5 cm
